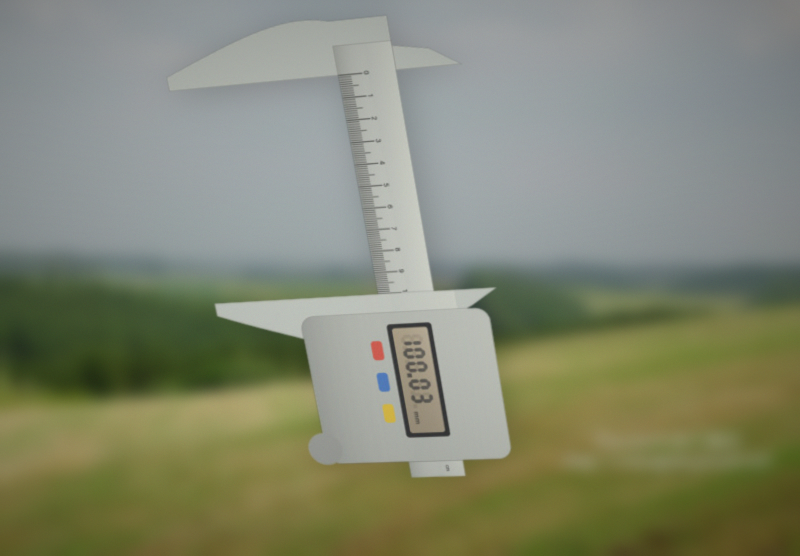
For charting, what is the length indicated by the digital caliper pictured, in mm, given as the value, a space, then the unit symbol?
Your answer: 100.03 mm
